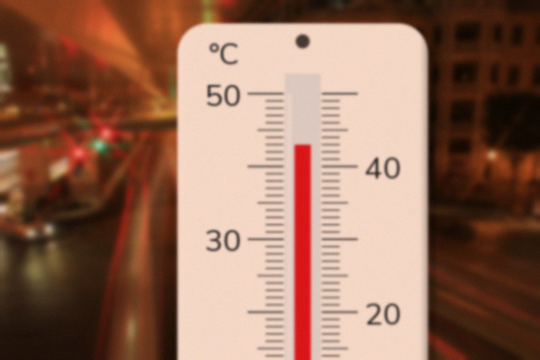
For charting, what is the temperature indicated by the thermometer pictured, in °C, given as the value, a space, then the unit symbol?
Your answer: 43 °C
